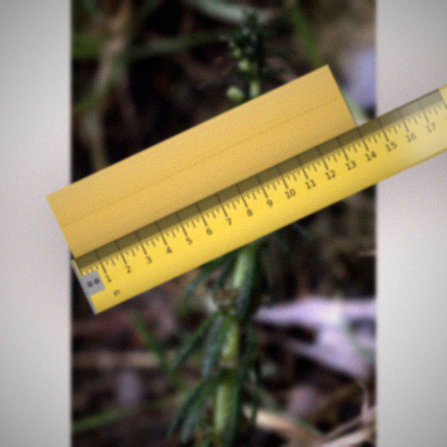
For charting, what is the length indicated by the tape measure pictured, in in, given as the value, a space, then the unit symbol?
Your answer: 14 in
